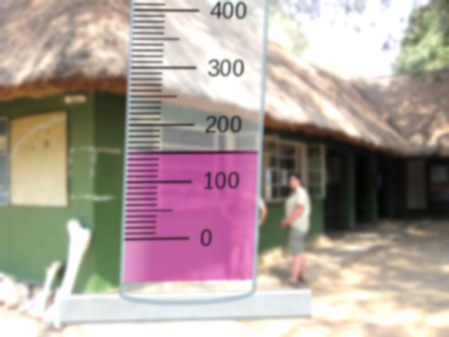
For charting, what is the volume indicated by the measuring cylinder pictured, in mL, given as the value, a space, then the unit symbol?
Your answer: 150 mL
